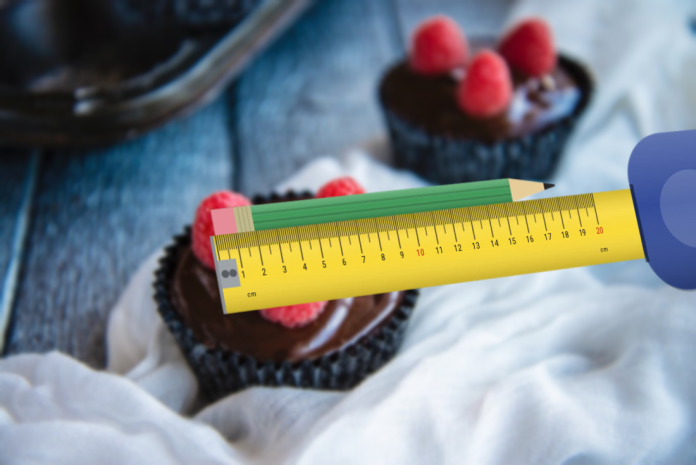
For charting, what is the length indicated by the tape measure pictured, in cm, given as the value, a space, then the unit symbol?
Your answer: 18 cm
